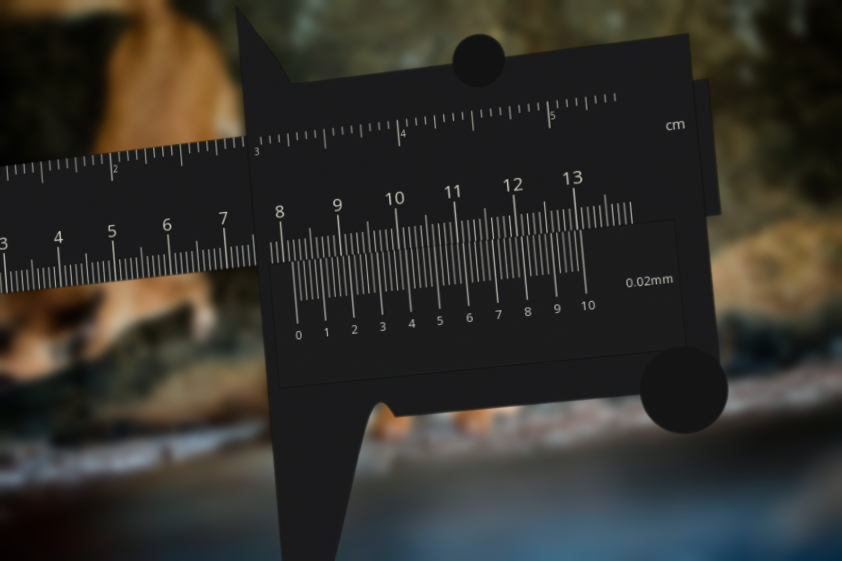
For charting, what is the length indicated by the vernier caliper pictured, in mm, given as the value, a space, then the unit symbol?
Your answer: 81.5 mm
